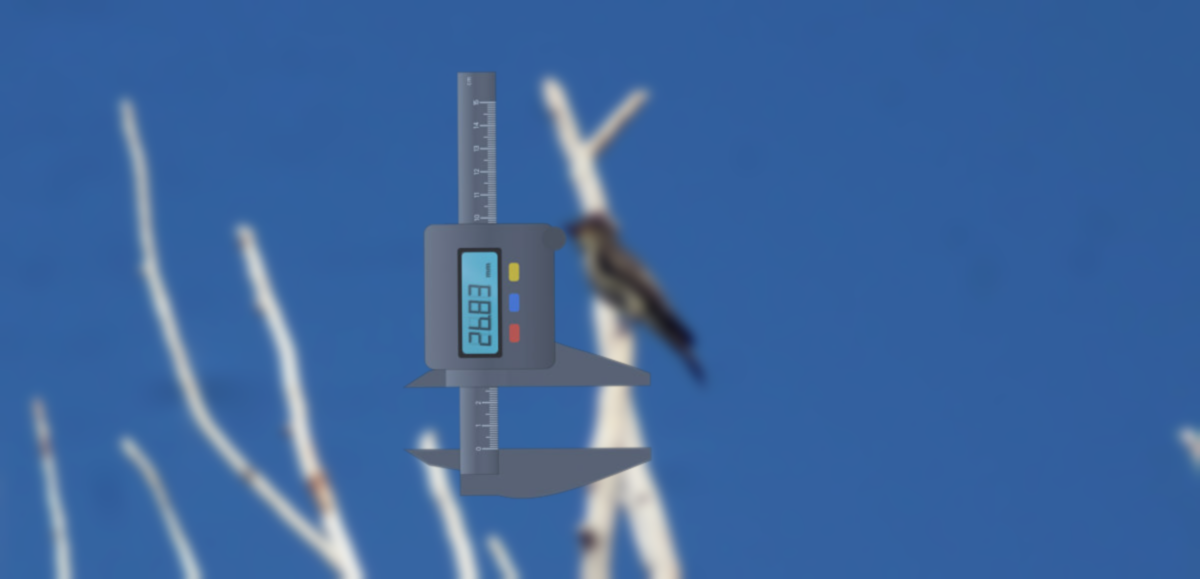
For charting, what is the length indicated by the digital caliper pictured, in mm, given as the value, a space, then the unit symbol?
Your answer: 26.83 mm
